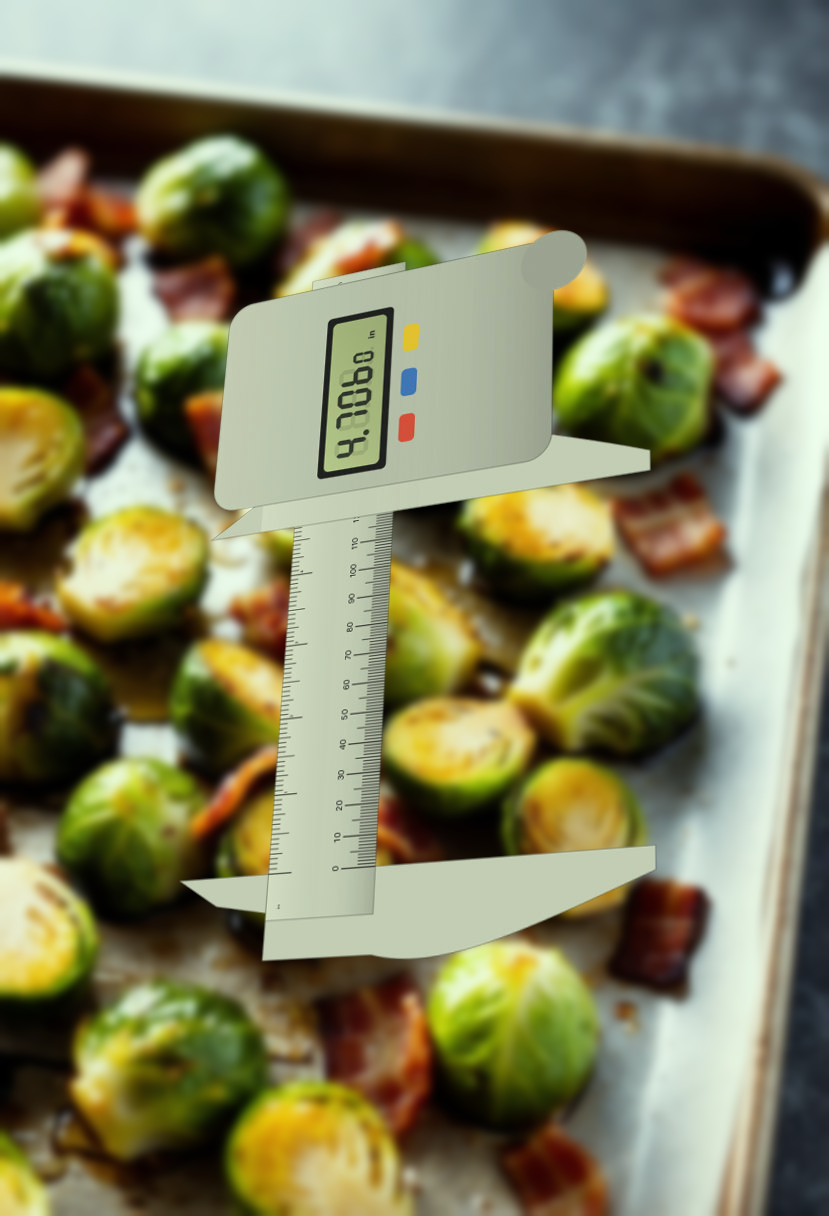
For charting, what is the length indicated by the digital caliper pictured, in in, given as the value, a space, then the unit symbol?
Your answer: 4.7060 in
